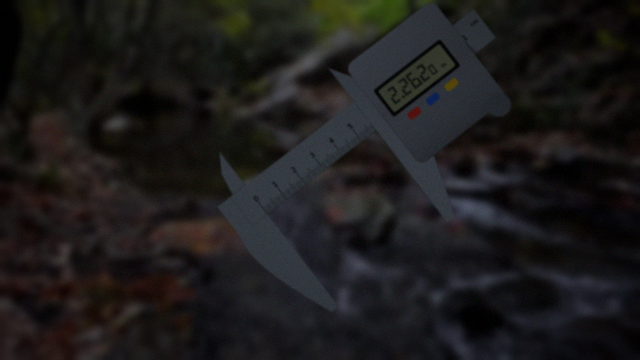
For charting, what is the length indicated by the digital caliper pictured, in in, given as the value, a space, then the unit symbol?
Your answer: 2.2620 in
